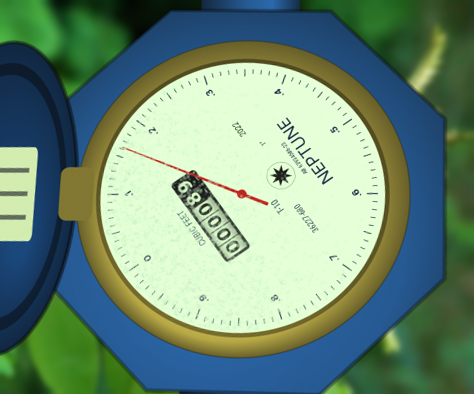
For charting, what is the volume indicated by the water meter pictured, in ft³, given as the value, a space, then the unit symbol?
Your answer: 89.16 ft³
